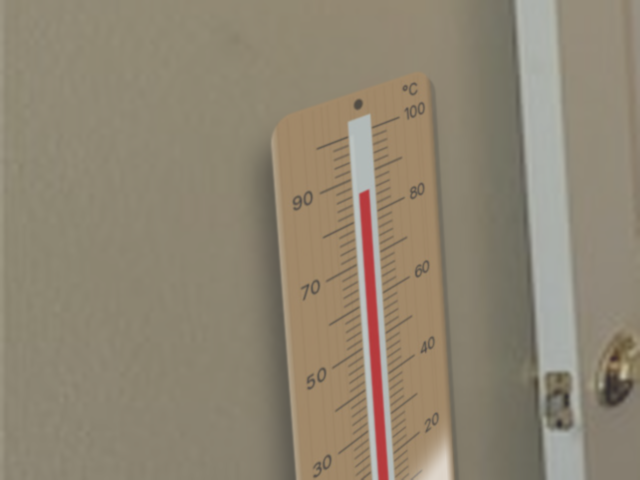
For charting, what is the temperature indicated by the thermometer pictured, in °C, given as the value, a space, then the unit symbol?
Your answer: 86 °C
